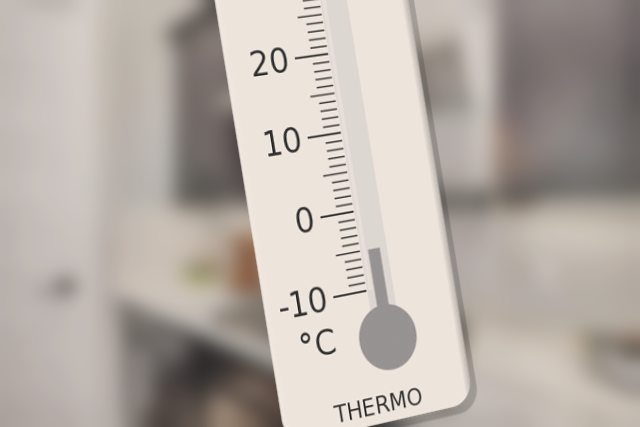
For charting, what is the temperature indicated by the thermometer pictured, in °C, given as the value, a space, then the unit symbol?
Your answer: -5 °C
